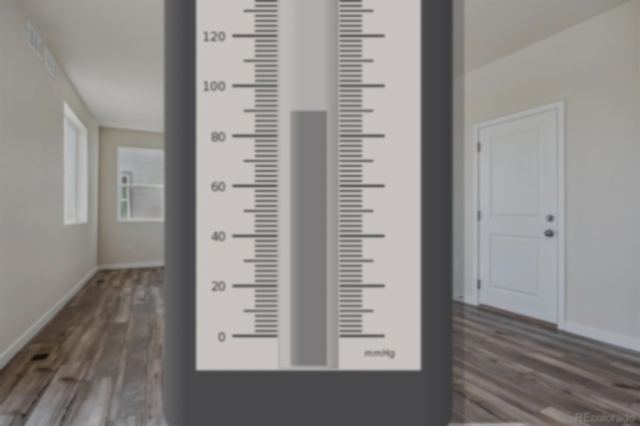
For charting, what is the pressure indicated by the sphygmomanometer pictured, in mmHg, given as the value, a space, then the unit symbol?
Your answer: 90 mmHg
